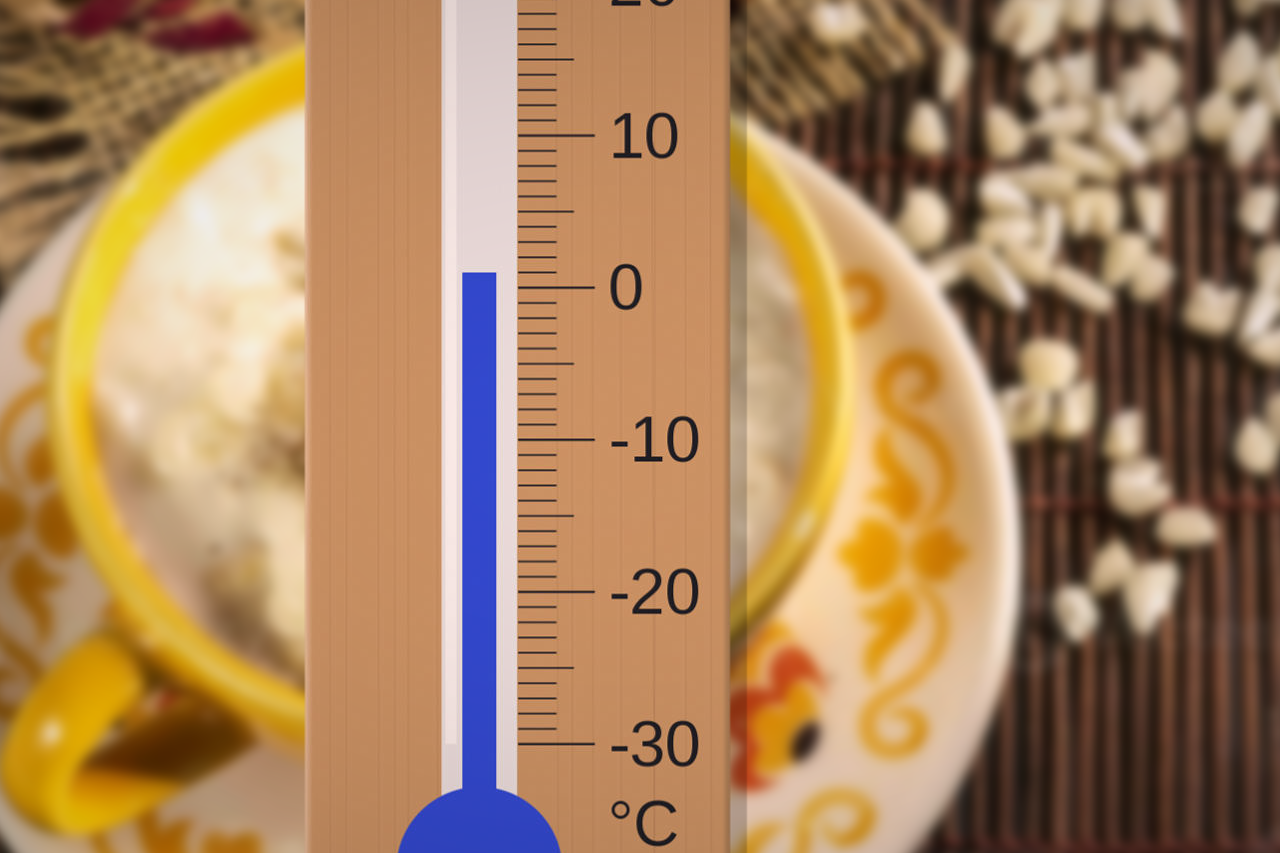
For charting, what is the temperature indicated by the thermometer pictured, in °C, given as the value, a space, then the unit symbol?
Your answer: 1 °C
